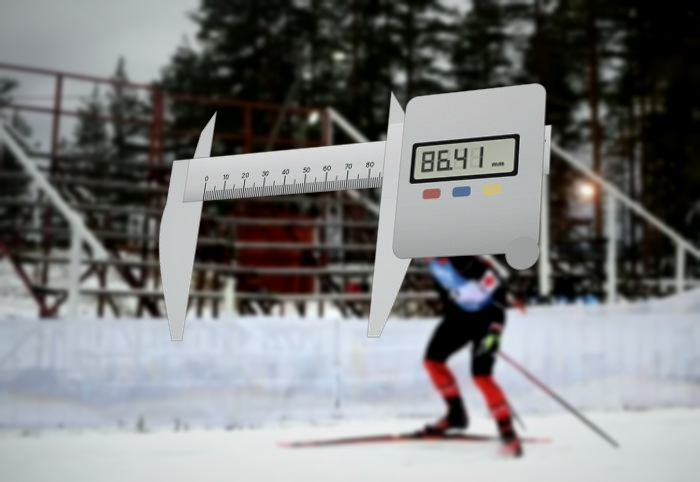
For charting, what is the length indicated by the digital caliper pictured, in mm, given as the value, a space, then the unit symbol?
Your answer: 86.41 mm
